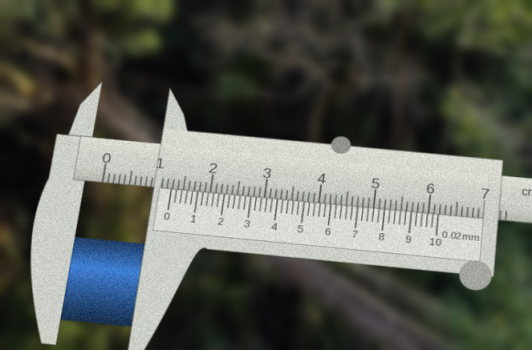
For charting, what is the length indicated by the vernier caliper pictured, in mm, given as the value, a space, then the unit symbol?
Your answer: 12.8 mm
